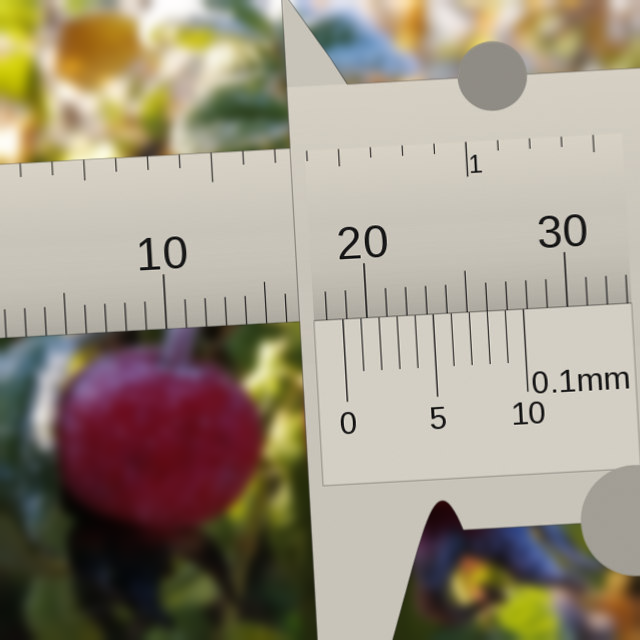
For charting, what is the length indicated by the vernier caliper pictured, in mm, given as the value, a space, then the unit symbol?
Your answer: 18.8 mm
